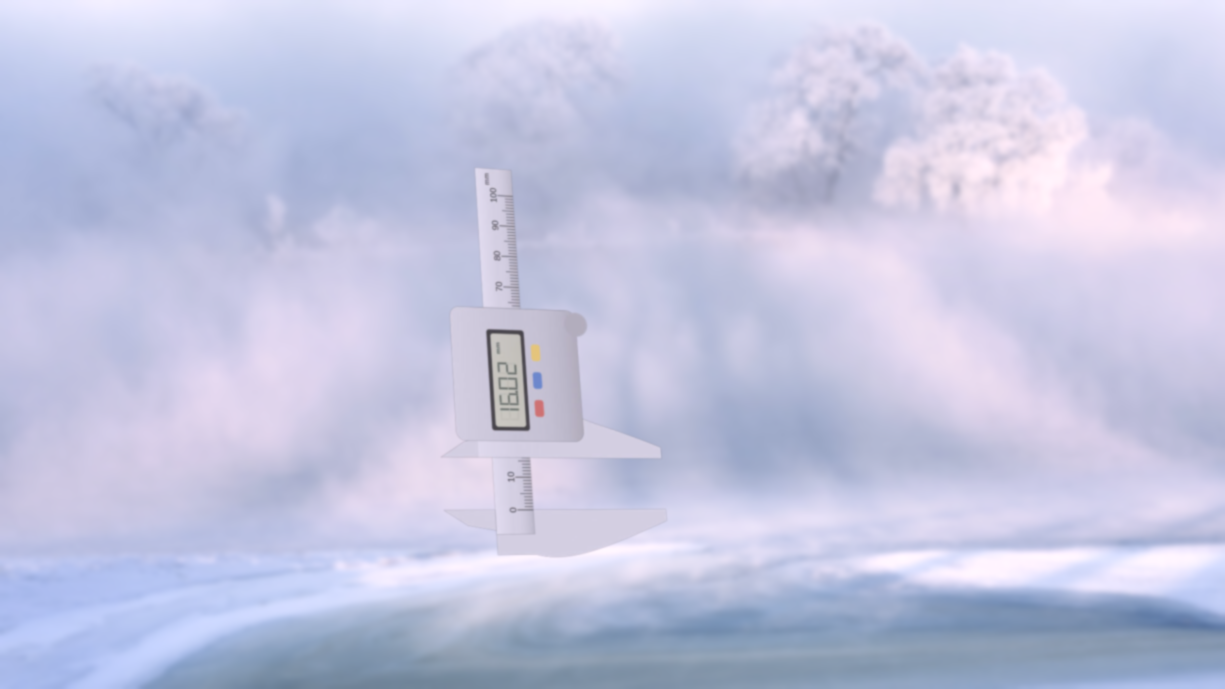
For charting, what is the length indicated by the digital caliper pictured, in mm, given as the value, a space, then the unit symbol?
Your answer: 16.02 mm
